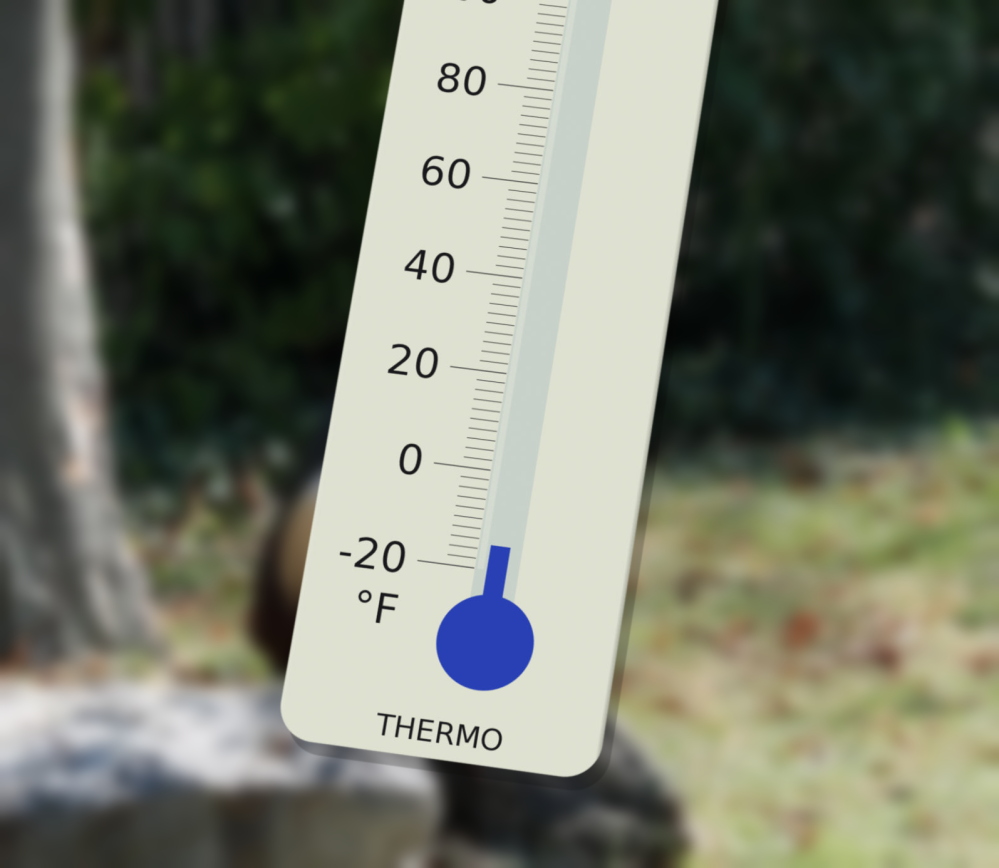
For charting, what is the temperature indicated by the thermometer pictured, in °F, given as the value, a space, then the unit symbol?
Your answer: -15 °F
